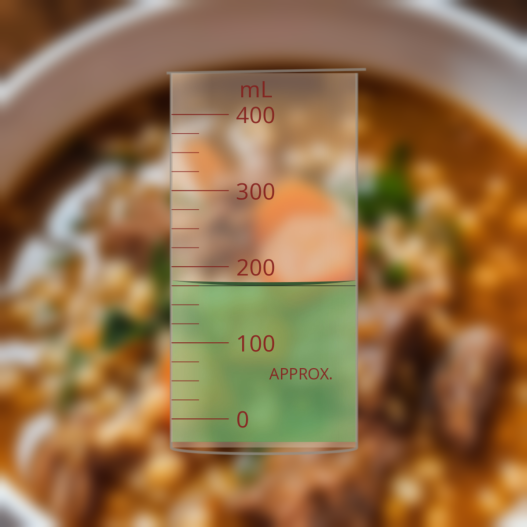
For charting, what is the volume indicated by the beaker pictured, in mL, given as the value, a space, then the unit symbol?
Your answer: 175 mL
